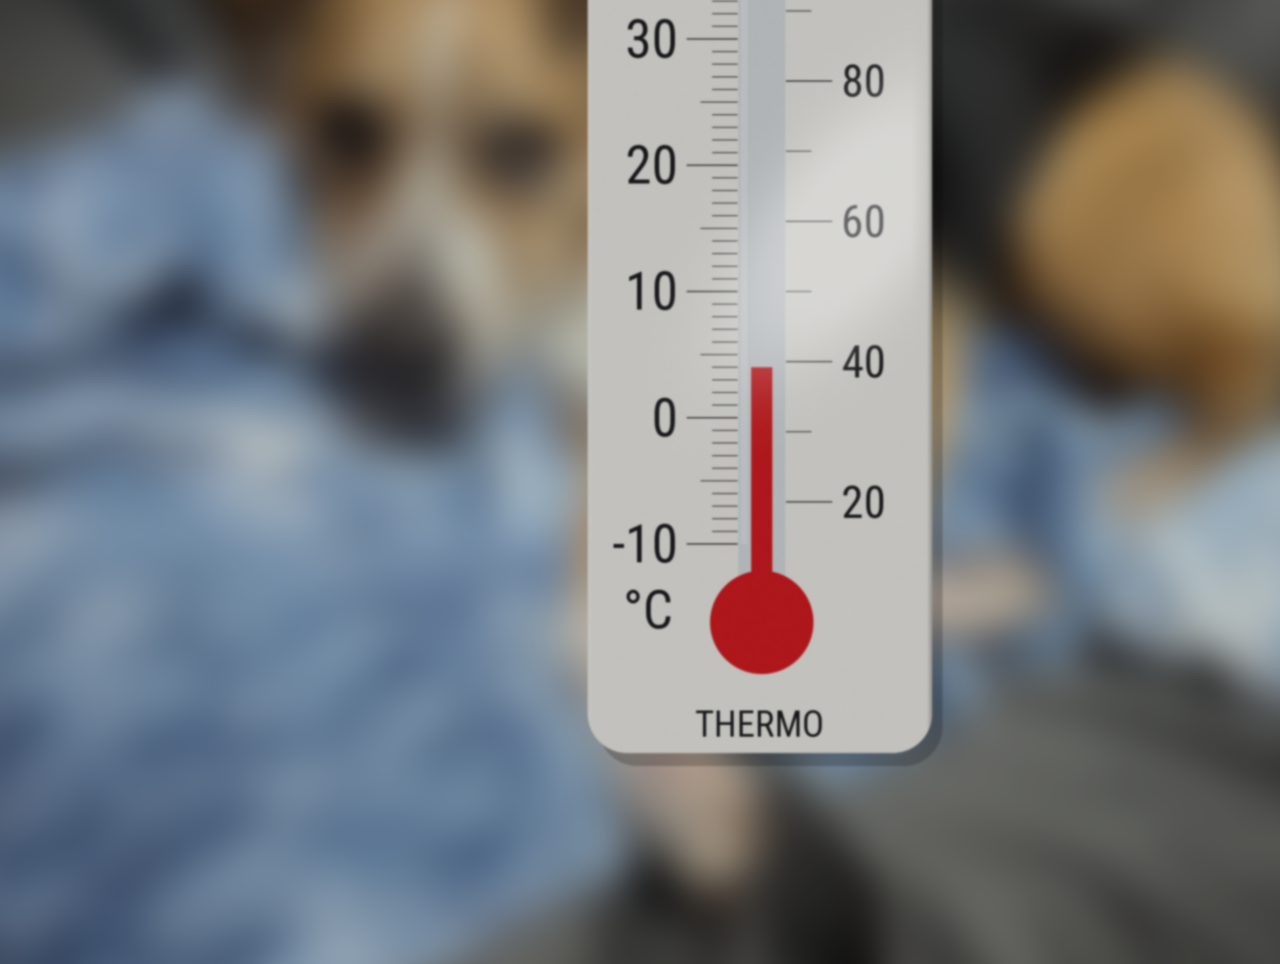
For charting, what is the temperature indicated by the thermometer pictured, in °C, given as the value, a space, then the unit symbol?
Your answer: 4 °C
